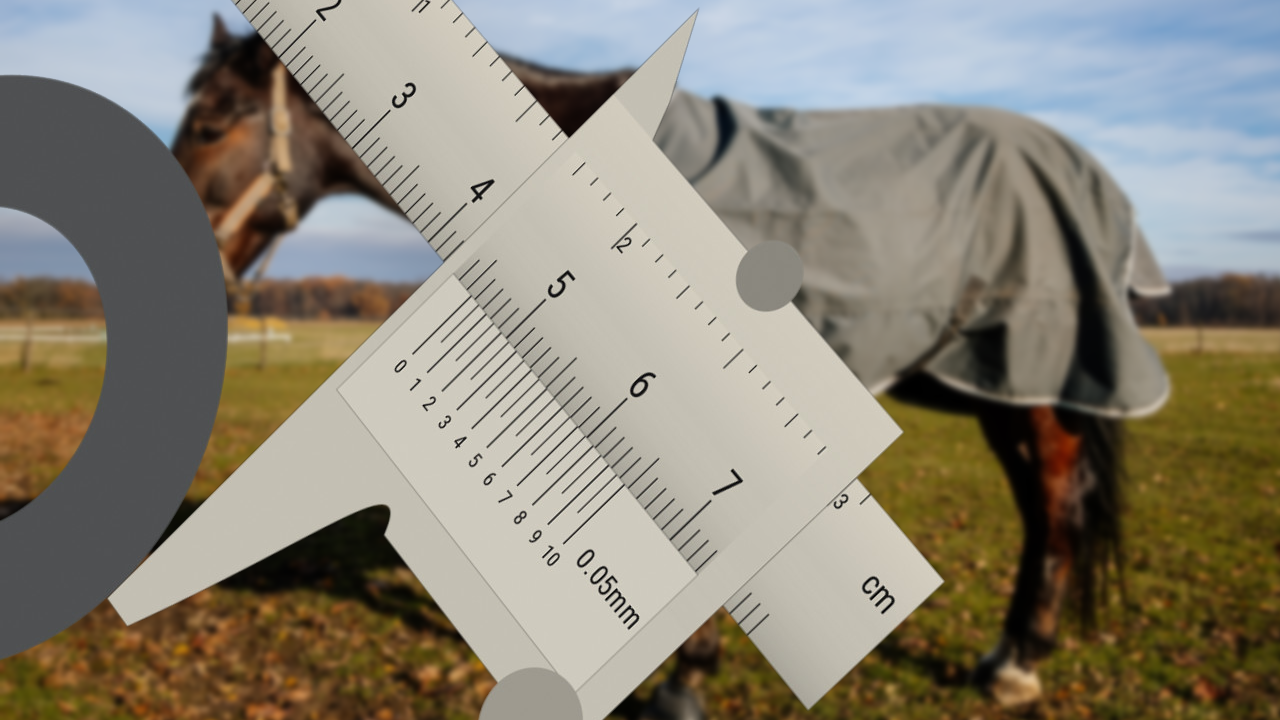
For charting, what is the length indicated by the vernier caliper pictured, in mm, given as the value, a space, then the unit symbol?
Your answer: 45.6 mm
